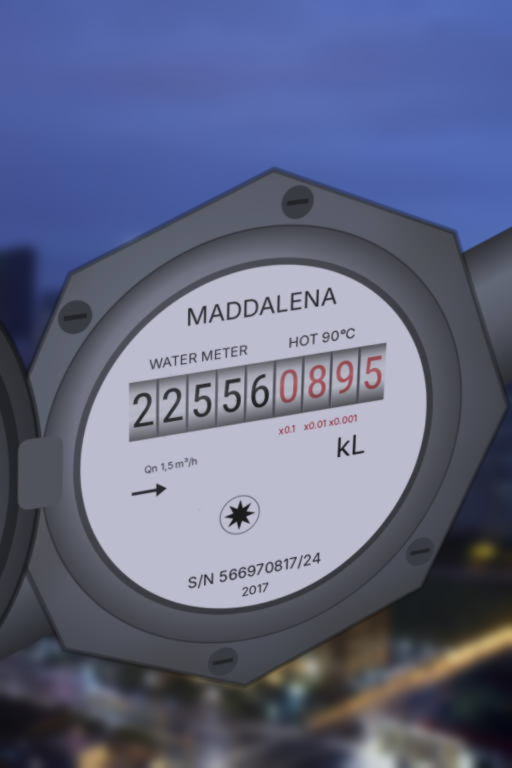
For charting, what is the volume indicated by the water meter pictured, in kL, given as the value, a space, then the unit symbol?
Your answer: 22556.0895 kL
